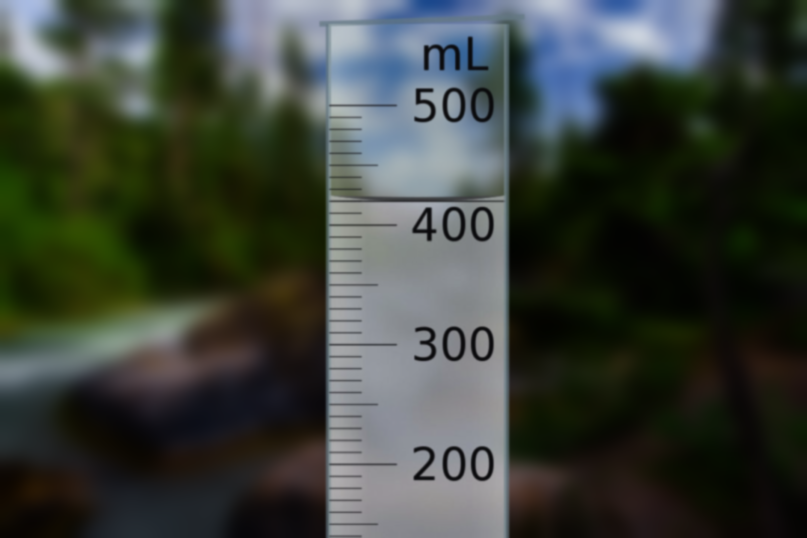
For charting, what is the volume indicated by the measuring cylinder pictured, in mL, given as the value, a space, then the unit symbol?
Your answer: 420 mL
